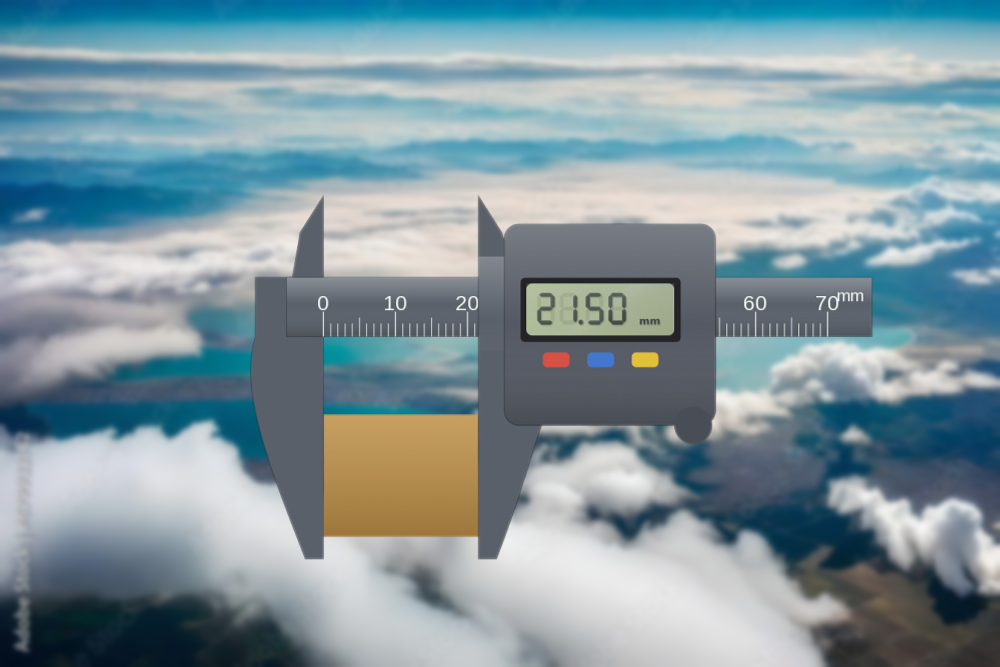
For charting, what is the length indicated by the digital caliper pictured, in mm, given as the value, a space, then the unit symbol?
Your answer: 21.50 mm
